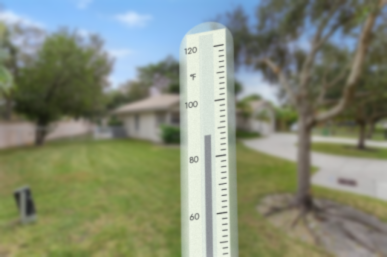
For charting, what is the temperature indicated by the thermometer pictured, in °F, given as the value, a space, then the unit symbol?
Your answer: 88 °F
